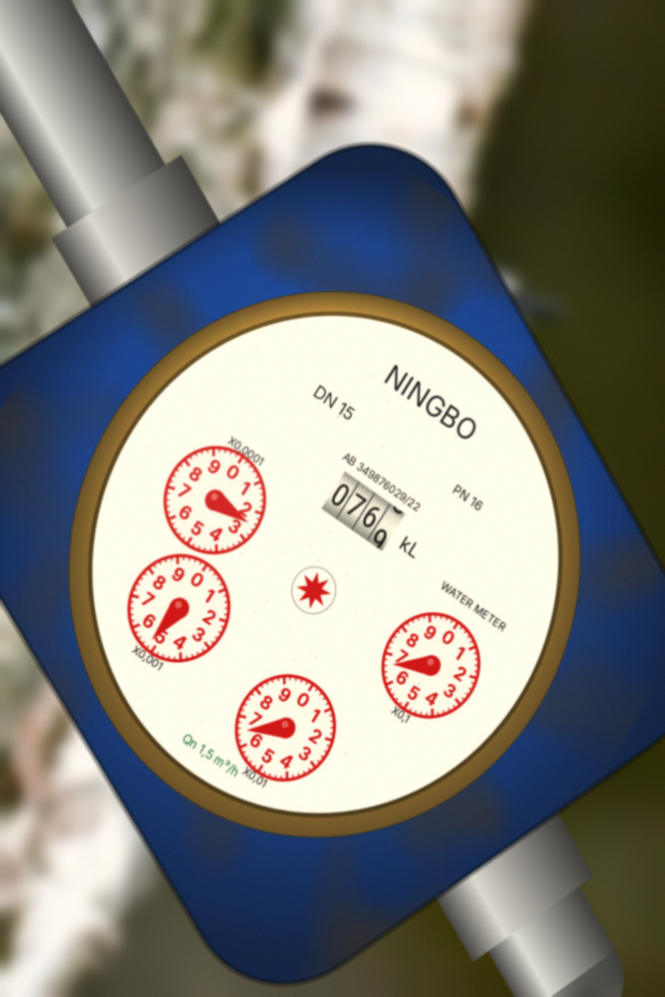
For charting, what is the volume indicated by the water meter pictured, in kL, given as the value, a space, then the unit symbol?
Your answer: 768.6652 kL
